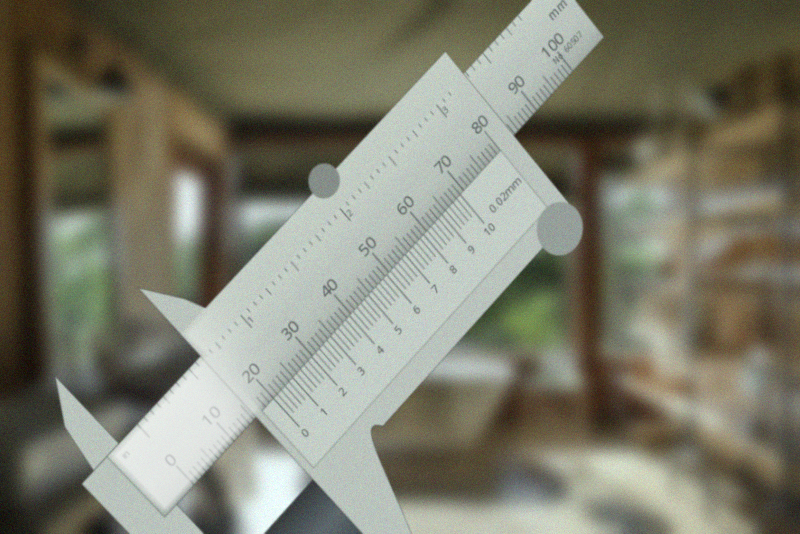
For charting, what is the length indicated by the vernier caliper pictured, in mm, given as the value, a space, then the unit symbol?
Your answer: 20.0 mm
